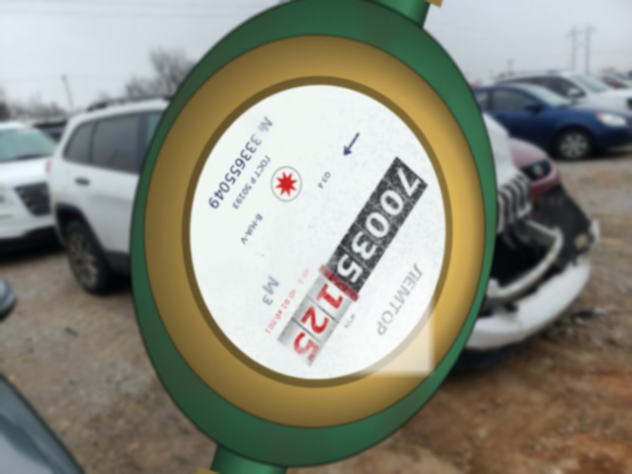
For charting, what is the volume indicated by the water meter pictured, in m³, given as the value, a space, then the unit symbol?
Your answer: 70035.125 m³
